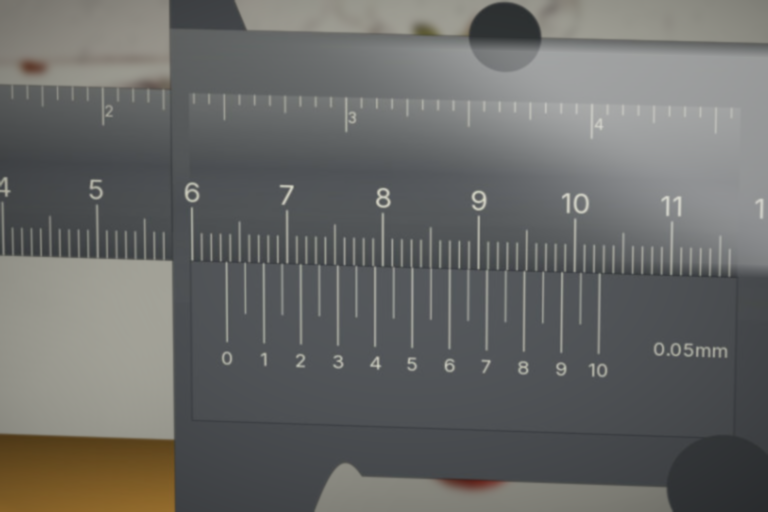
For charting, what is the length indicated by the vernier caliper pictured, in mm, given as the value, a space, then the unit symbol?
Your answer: 63.6 mm
